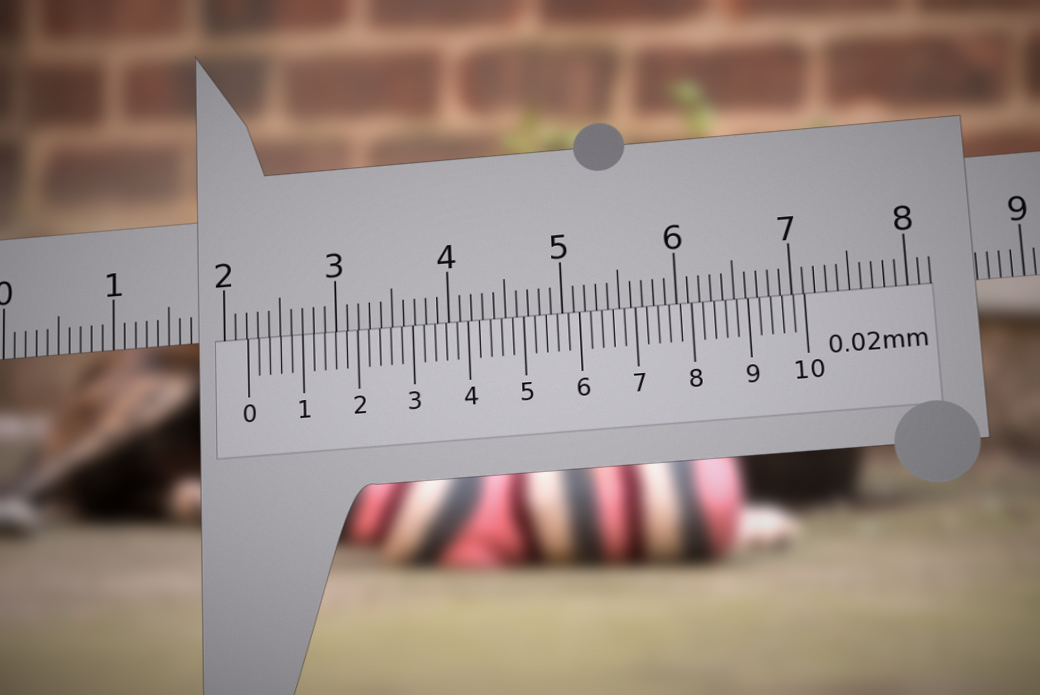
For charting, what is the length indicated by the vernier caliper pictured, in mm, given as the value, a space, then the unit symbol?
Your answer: 22.1 mm
